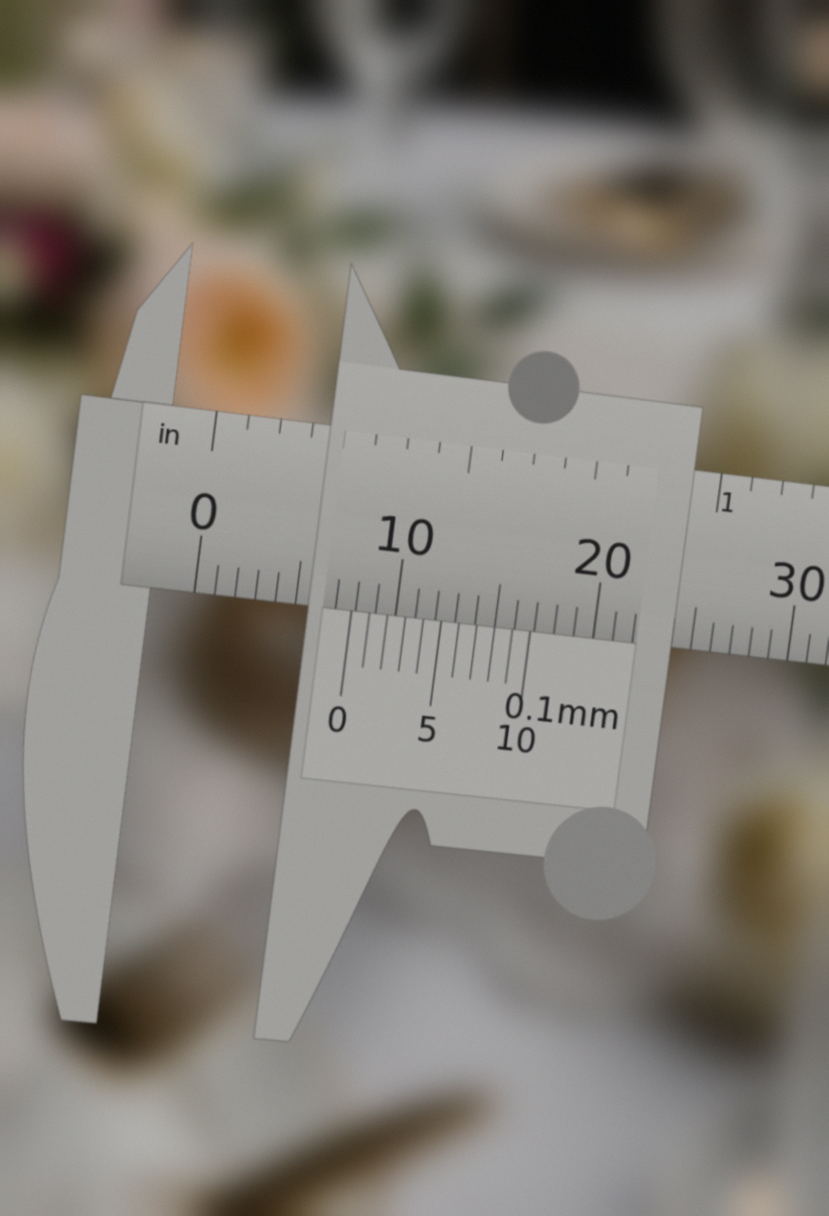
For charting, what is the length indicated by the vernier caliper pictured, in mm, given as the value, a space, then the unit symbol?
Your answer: 7.8 mm
